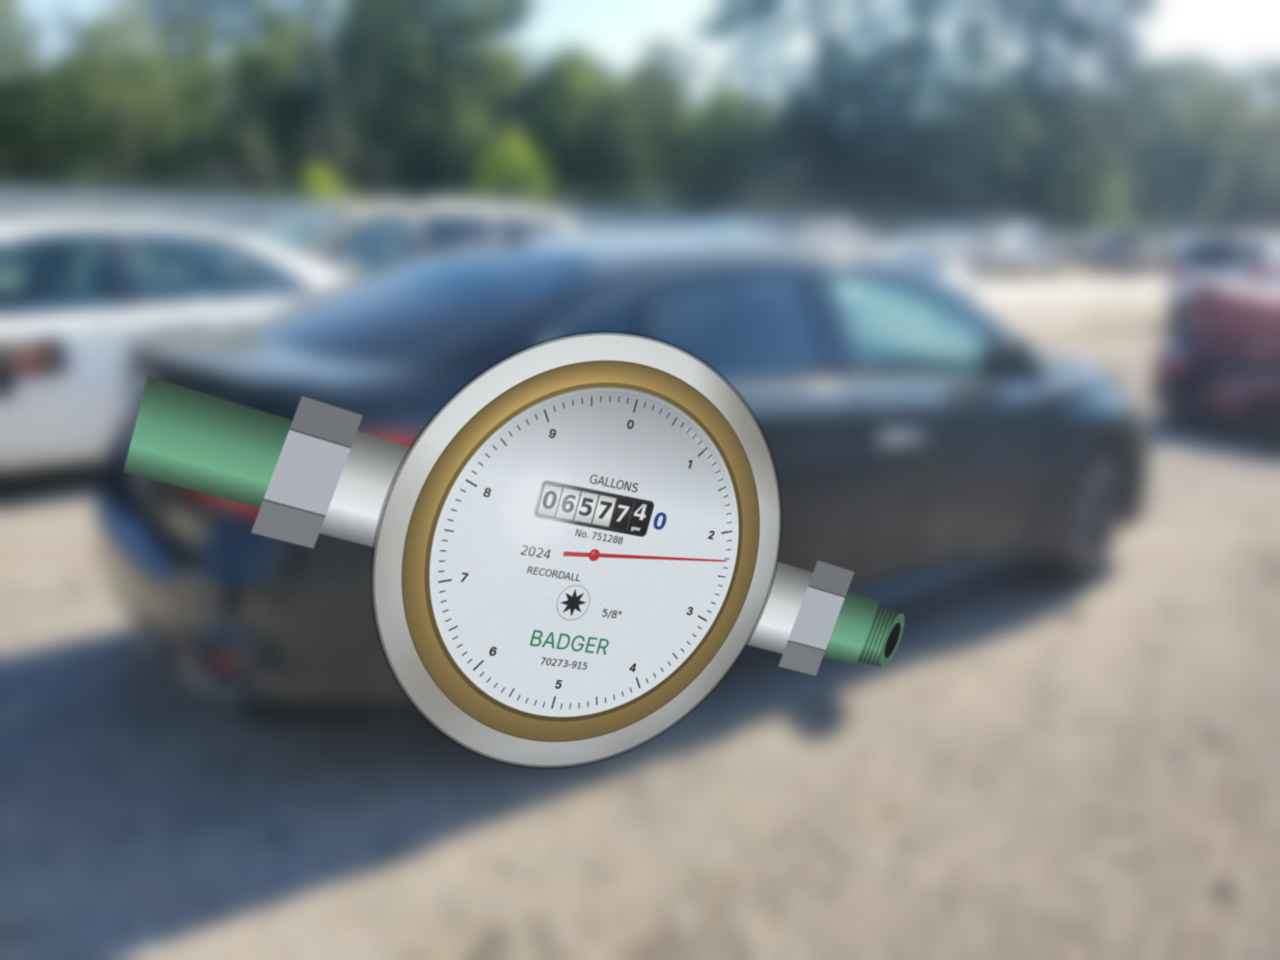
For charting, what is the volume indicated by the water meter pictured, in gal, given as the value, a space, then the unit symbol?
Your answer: 657742.3 gal
